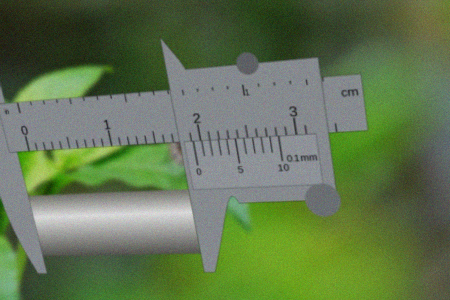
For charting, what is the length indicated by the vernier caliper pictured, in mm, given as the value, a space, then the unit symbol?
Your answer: 19.2 mm
